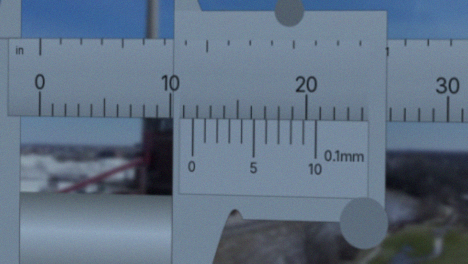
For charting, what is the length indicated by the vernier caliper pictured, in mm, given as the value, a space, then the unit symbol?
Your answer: 11.7 mm
